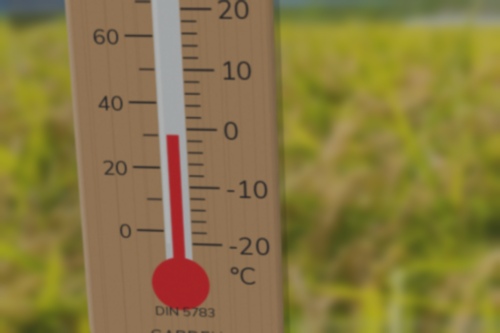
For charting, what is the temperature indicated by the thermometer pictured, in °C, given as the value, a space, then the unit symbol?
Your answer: -1 °C
